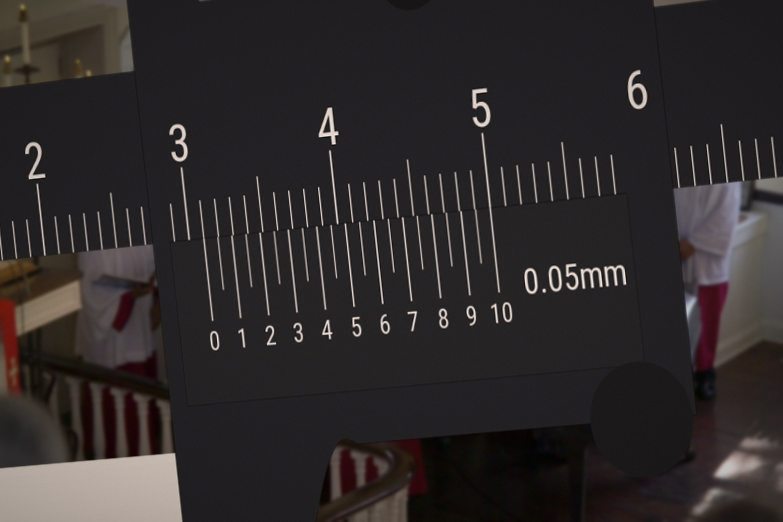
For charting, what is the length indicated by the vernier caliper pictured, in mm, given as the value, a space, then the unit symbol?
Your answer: 31.0 mm
